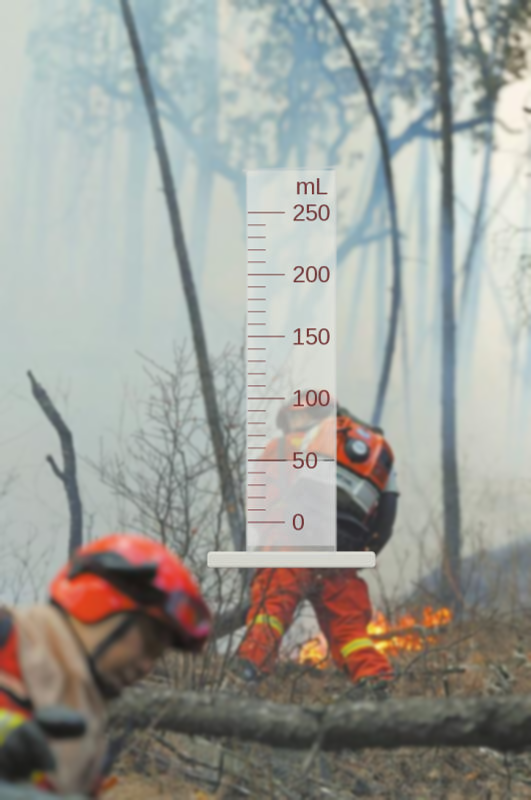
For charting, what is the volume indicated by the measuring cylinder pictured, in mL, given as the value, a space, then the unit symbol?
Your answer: 50 mL
